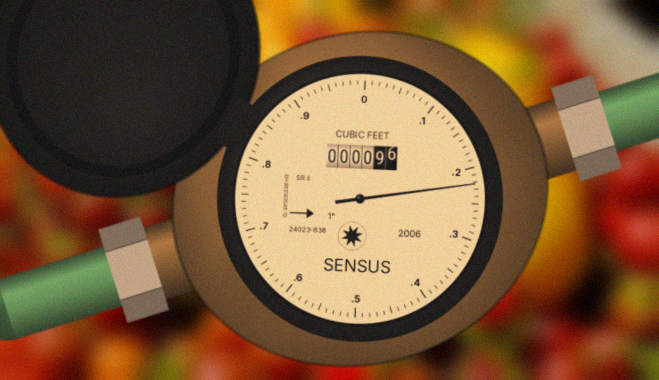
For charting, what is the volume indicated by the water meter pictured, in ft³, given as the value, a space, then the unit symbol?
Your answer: 96.22 ft³
